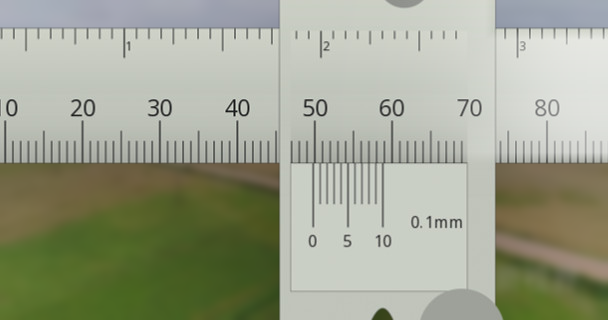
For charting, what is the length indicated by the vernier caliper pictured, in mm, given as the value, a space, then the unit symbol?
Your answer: 49.8 mm
